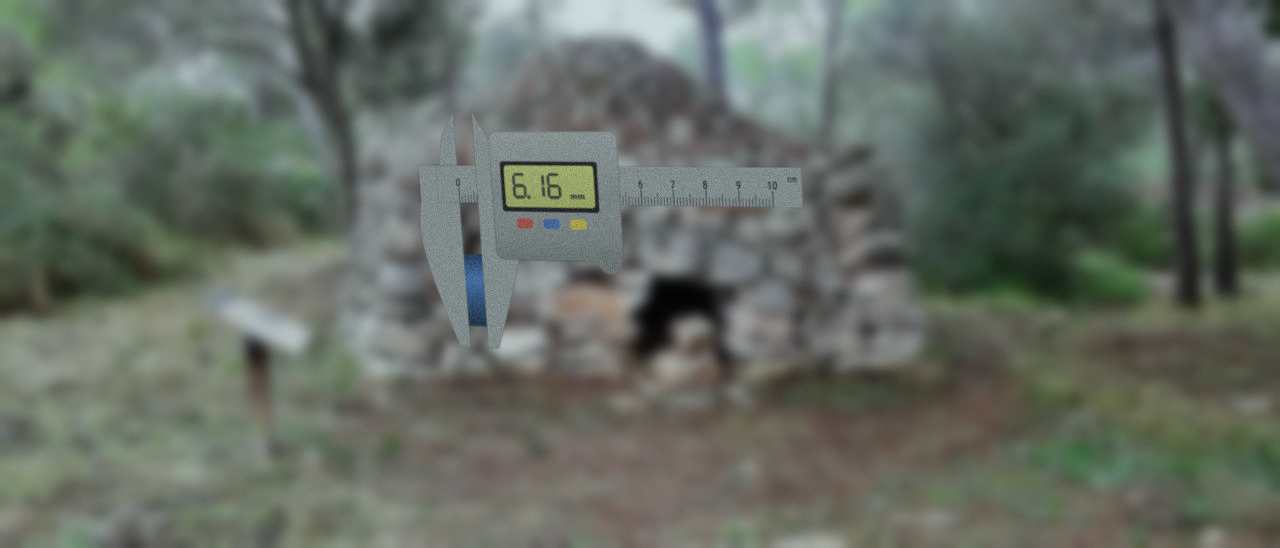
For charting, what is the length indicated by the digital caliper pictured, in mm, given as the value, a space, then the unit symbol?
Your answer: 6.16 mm
